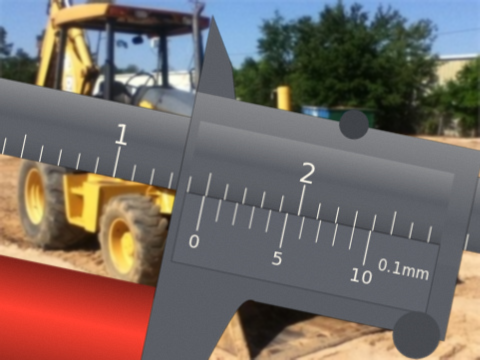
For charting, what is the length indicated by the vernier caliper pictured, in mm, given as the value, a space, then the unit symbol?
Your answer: 14.9 mm
